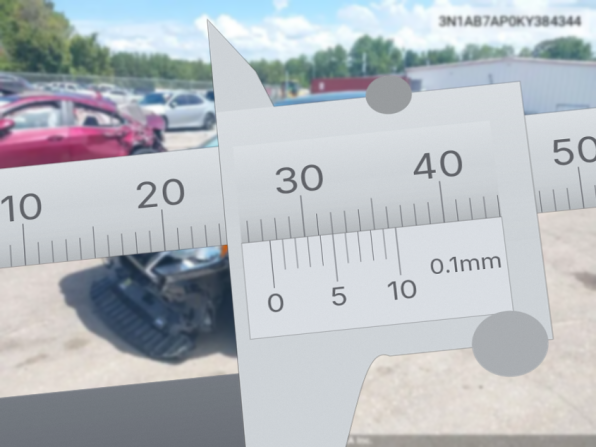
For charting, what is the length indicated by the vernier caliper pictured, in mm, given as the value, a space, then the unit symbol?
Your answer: 27.5 mm
